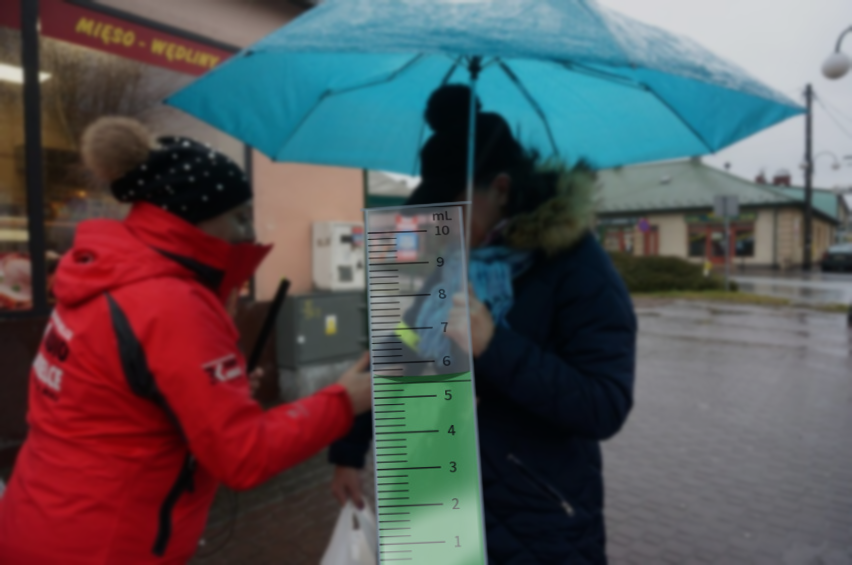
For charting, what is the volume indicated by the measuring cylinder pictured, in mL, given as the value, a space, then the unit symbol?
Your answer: 5.4 mL
